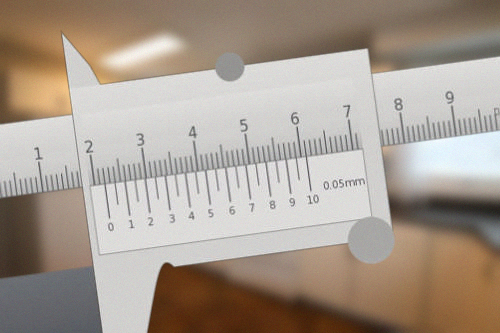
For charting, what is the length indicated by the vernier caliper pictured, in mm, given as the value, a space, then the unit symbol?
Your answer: 22.0 mm
